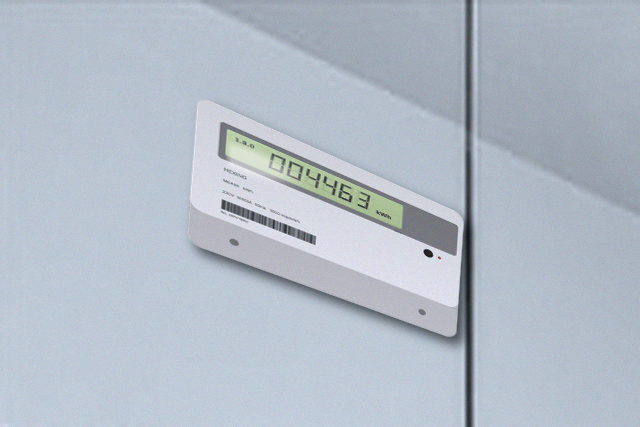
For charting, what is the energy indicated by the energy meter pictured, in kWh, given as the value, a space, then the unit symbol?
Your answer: 4463 kWh
